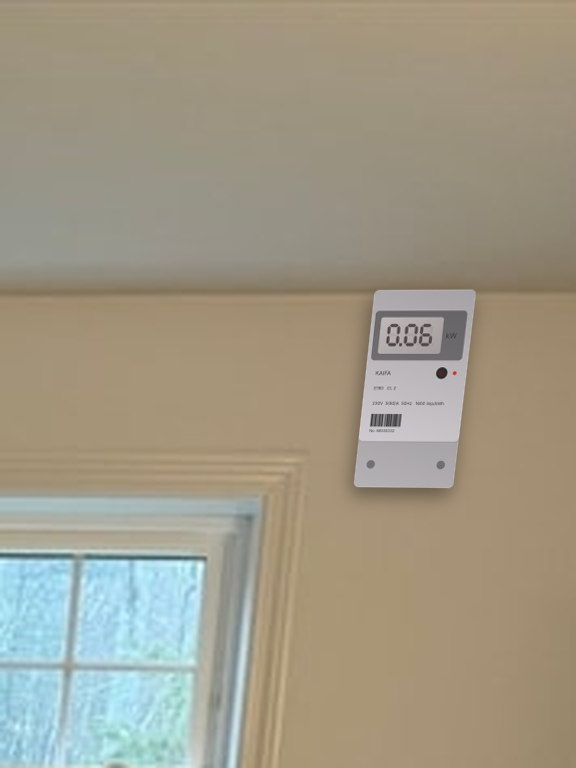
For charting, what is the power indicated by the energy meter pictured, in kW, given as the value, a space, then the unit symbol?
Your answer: 0.06 kW
